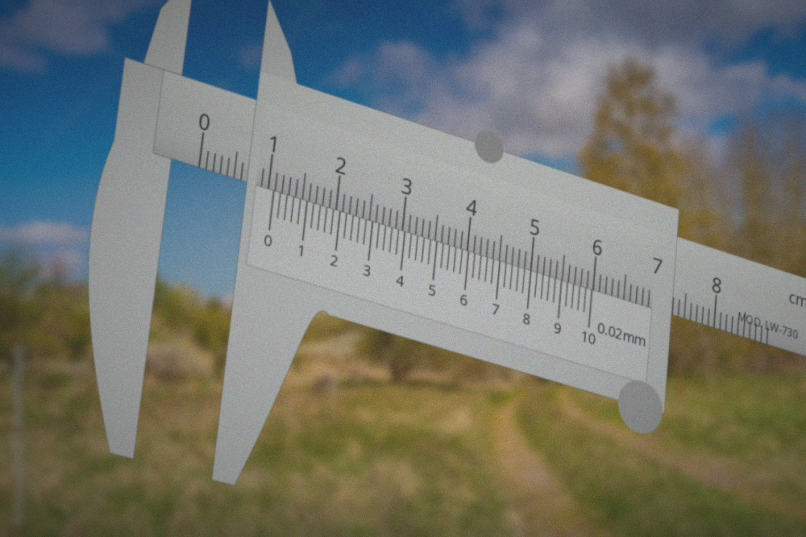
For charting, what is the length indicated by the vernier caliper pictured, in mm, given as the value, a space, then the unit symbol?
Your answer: 10.8 mm
